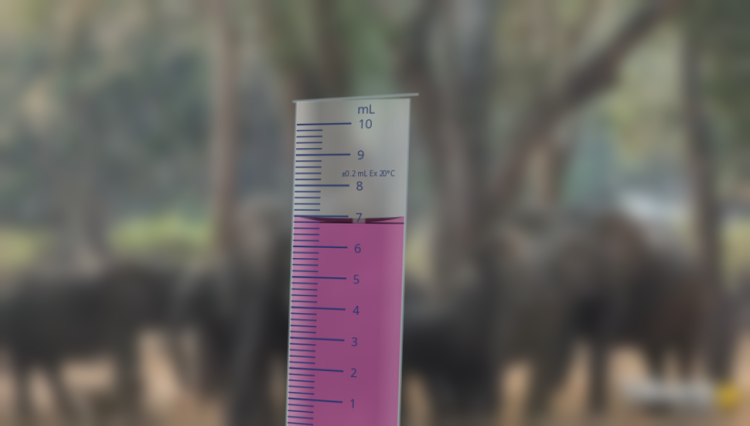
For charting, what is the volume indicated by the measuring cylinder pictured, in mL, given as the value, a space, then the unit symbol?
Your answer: 6.8 mL
